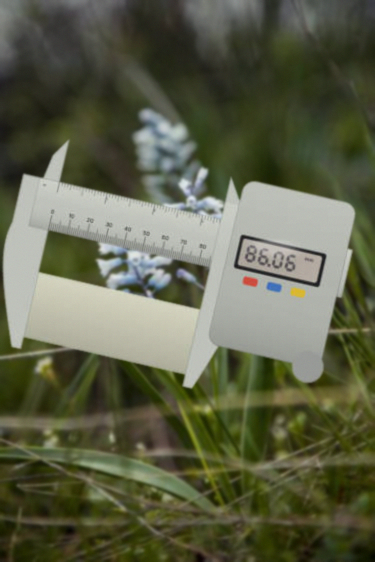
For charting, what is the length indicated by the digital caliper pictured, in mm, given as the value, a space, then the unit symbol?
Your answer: 86.06 mm
